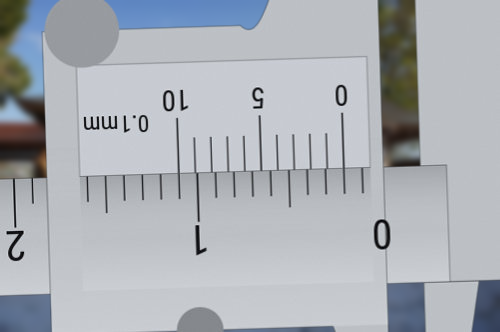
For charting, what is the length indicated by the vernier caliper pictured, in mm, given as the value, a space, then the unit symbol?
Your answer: 2.0 mm
